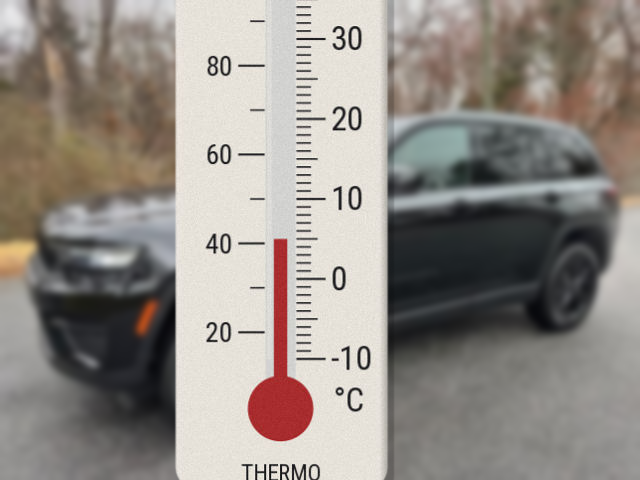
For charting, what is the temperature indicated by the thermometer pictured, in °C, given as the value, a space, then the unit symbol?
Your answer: 5 °C
